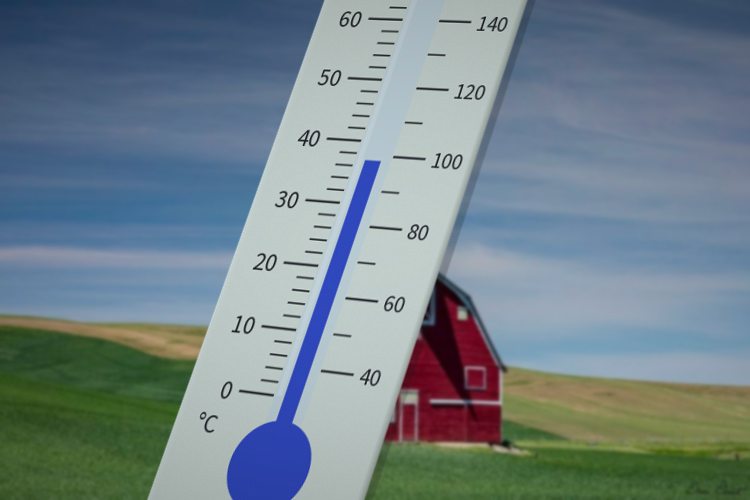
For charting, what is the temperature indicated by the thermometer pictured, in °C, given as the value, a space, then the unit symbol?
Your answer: 37 °C
